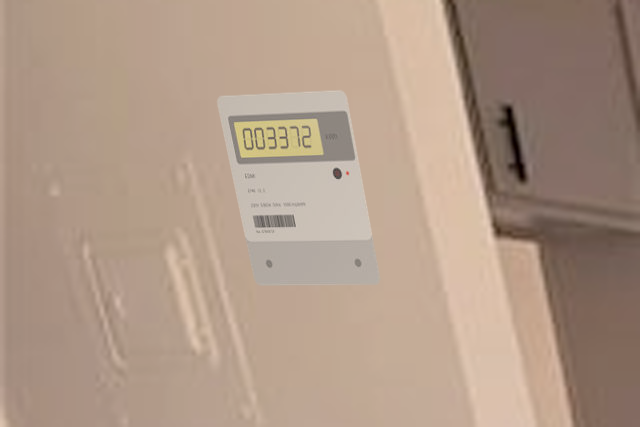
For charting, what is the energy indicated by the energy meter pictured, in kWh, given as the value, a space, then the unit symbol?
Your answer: 3372 kWh
